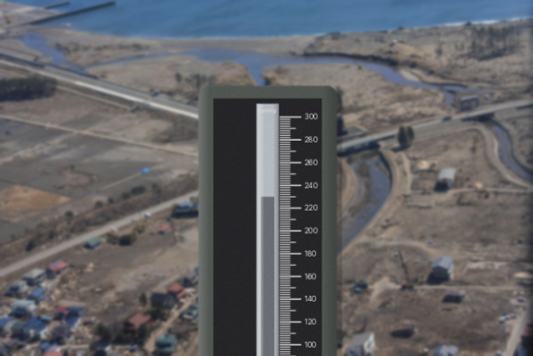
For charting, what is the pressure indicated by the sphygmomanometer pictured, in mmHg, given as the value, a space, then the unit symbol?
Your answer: 230 mmHg
